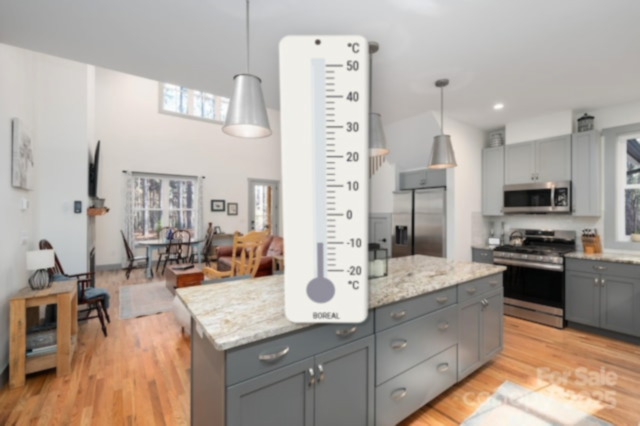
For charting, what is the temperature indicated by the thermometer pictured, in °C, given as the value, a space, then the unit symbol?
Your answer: -10 °C
